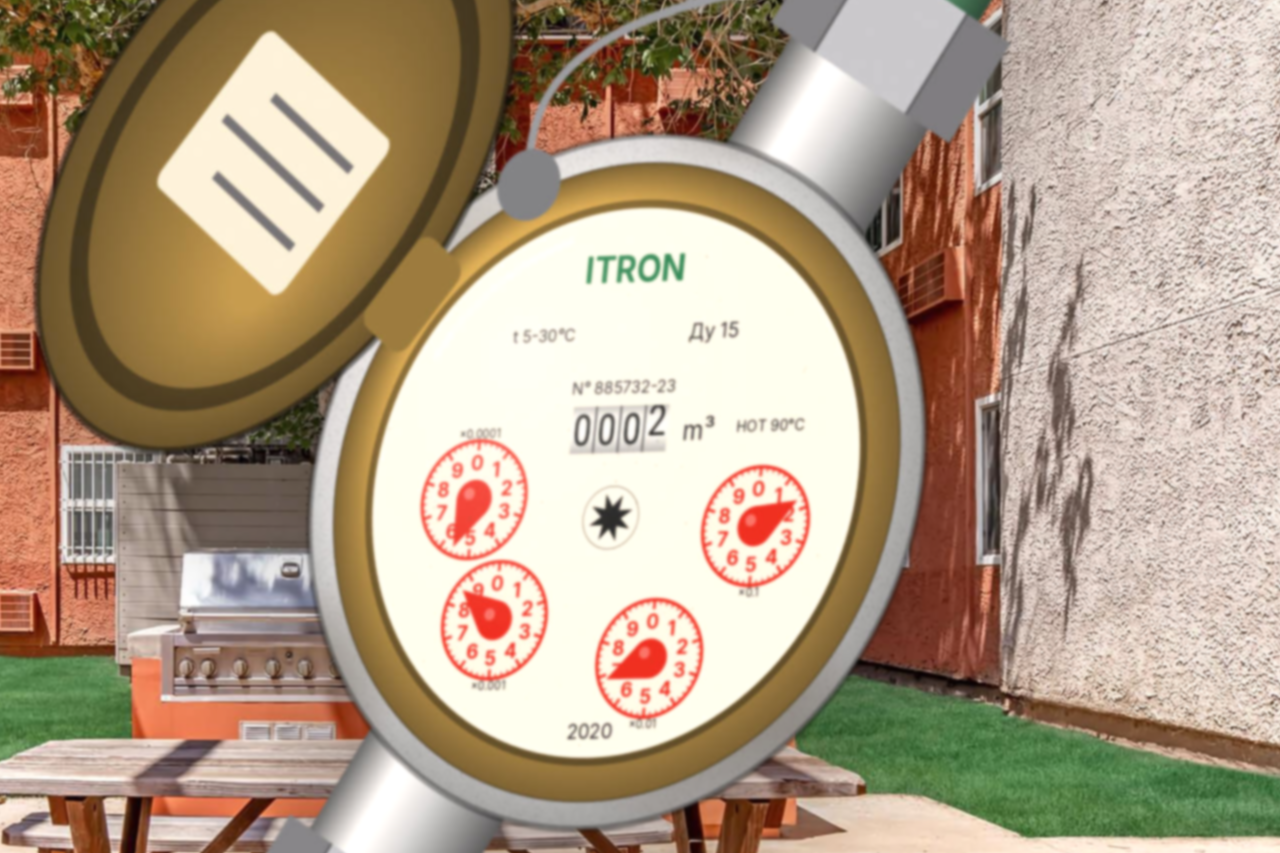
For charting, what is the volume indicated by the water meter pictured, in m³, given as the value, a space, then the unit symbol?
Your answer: 2.1685 m³
